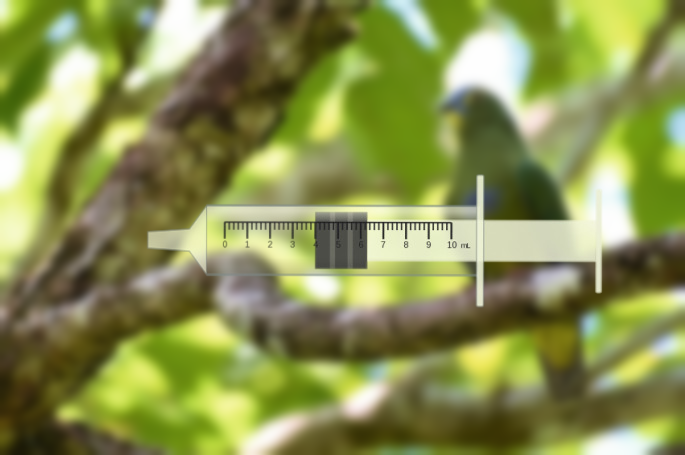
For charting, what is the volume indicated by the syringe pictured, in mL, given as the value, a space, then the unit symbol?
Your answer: 4 mL
